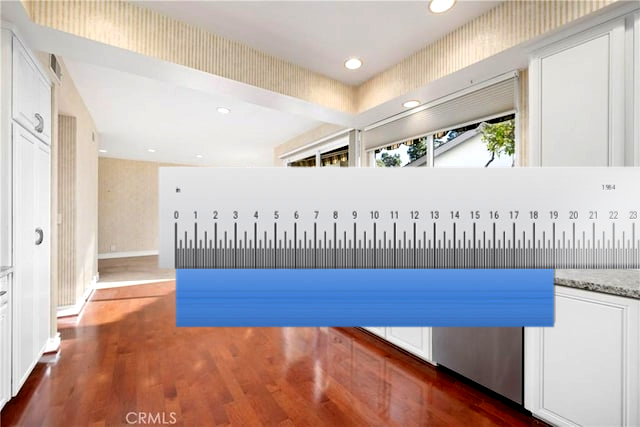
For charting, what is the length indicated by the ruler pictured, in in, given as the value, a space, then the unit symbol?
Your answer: 19 in
